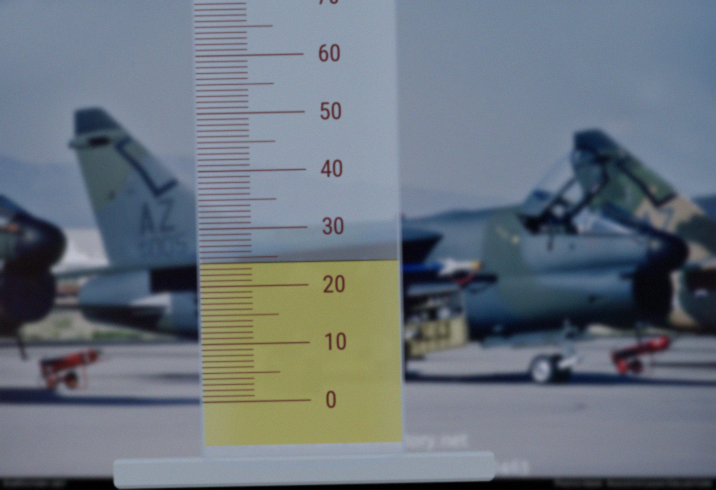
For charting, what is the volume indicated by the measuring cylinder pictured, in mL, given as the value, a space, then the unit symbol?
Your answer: 24 mL
